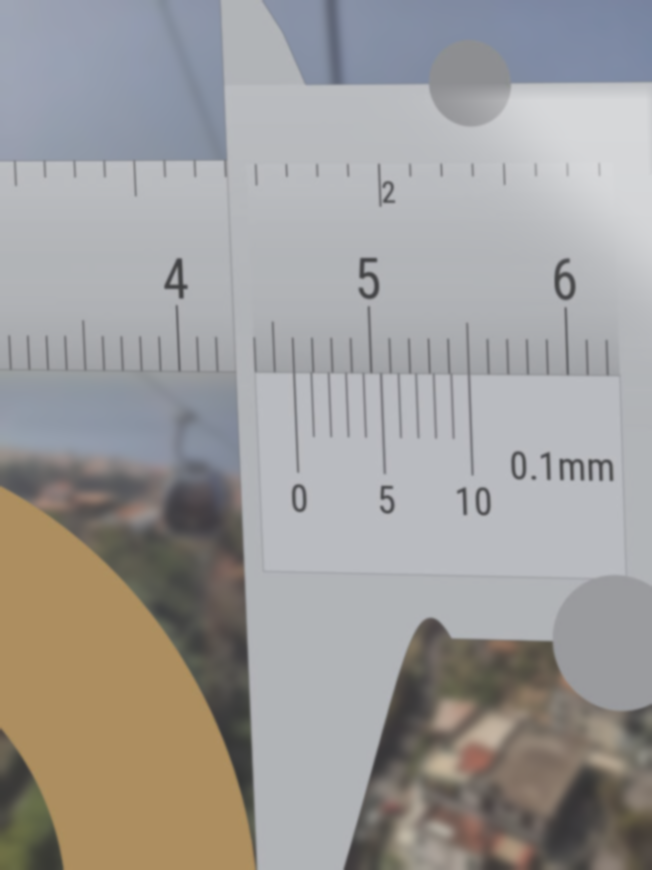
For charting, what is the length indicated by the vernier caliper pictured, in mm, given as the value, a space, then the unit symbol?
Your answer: 46.0 mm
